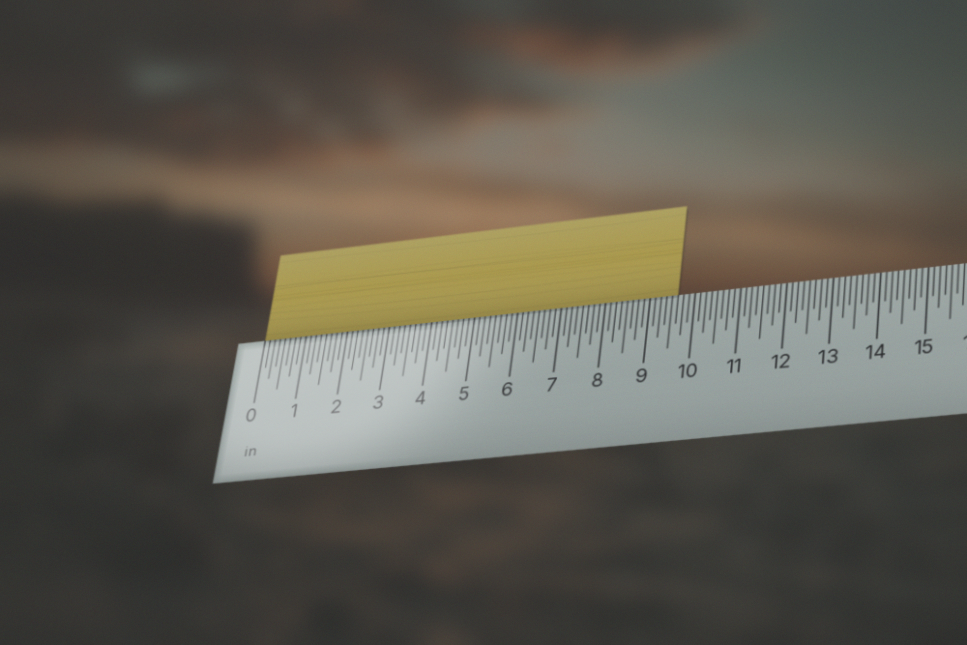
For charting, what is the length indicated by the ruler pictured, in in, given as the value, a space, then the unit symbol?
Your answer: 9.625 in
